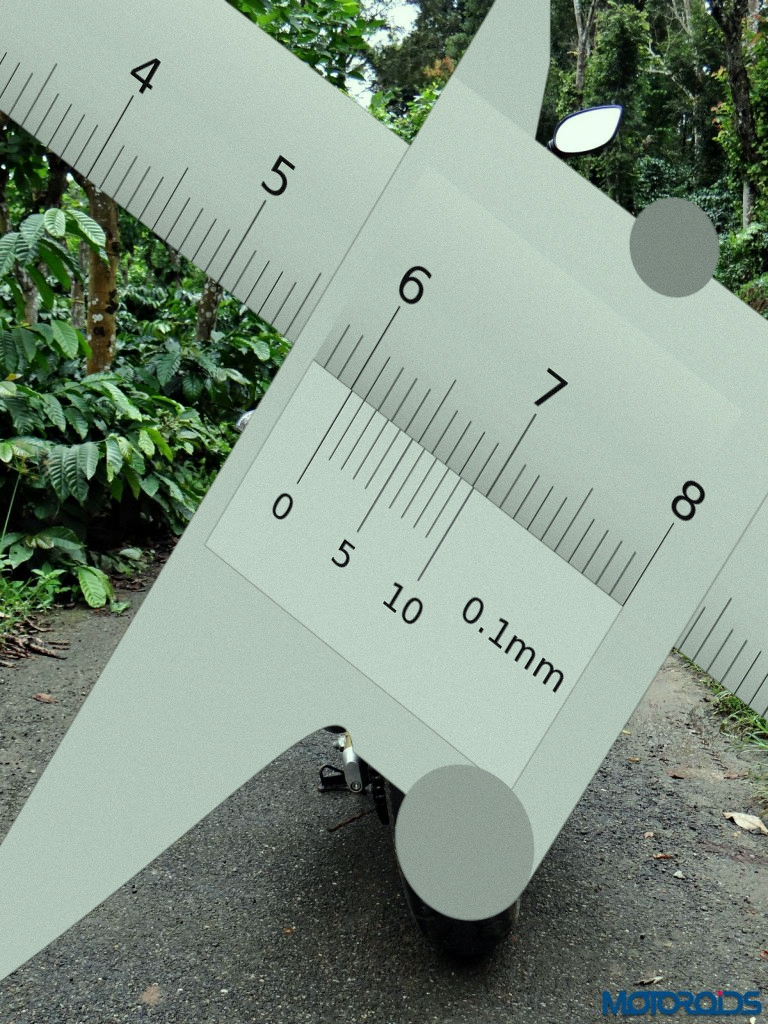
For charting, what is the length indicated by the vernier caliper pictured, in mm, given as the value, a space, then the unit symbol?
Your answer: 60.1 mm
